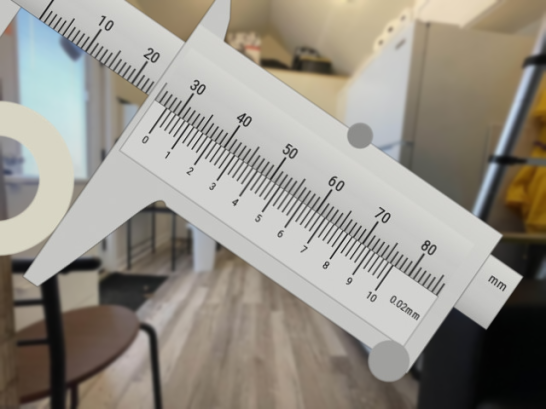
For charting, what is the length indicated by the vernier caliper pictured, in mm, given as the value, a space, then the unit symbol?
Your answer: 27.6 mm
